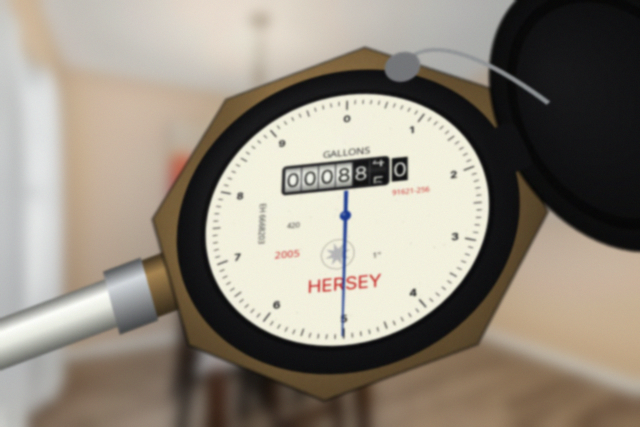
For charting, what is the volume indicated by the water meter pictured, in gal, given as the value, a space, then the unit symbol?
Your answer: 8845.0 gal
